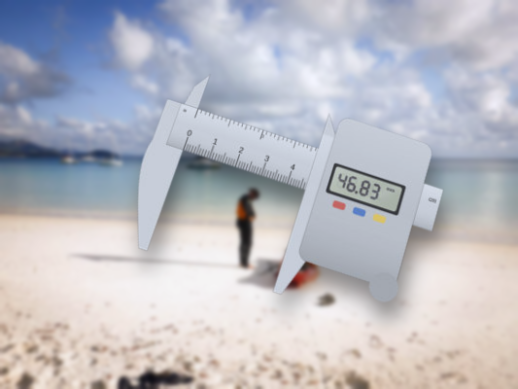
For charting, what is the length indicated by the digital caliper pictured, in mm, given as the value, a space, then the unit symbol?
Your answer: 46.83 mm
